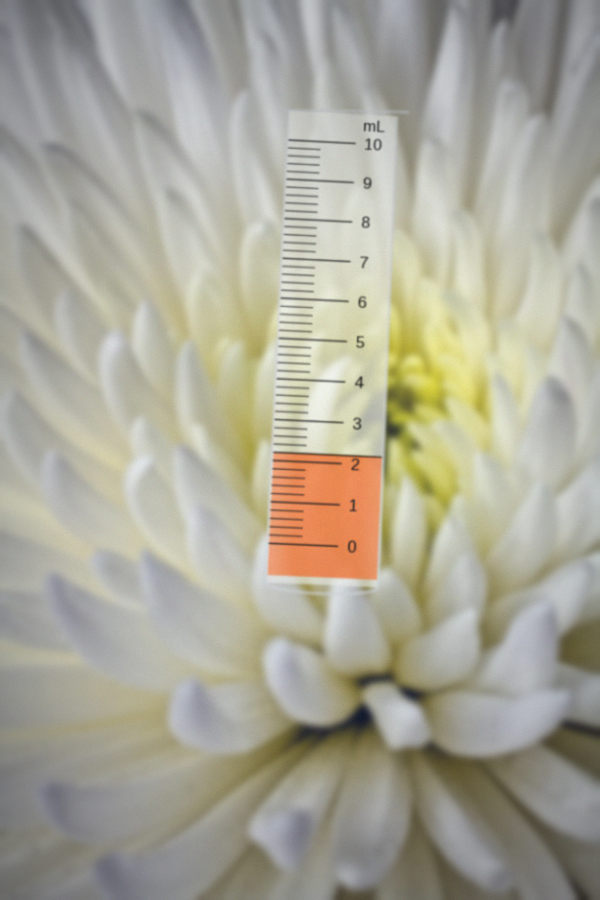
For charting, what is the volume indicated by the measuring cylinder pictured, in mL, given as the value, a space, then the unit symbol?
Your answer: 2.2 mL
